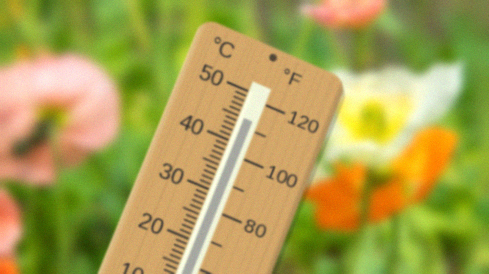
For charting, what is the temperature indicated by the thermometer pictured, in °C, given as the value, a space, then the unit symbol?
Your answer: 45 °C
